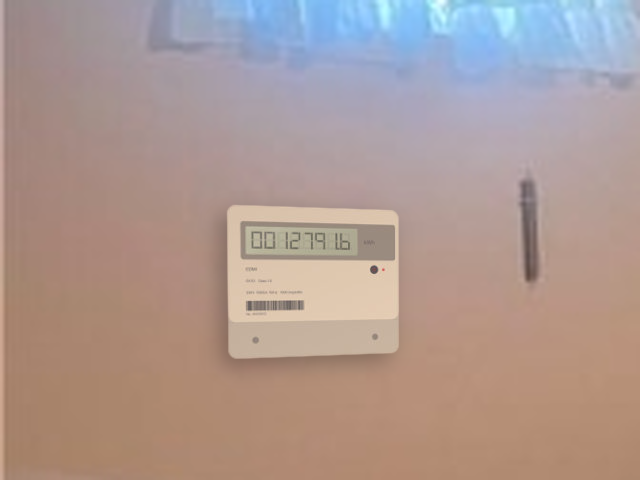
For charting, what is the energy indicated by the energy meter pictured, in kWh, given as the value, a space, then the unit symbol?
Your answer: 12791.6 kWh
